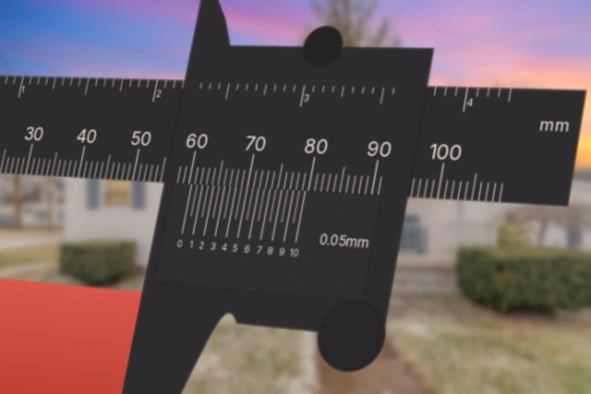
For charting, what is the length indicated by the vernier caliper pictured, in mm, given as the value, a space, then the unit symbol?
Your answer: 60.5 mm
